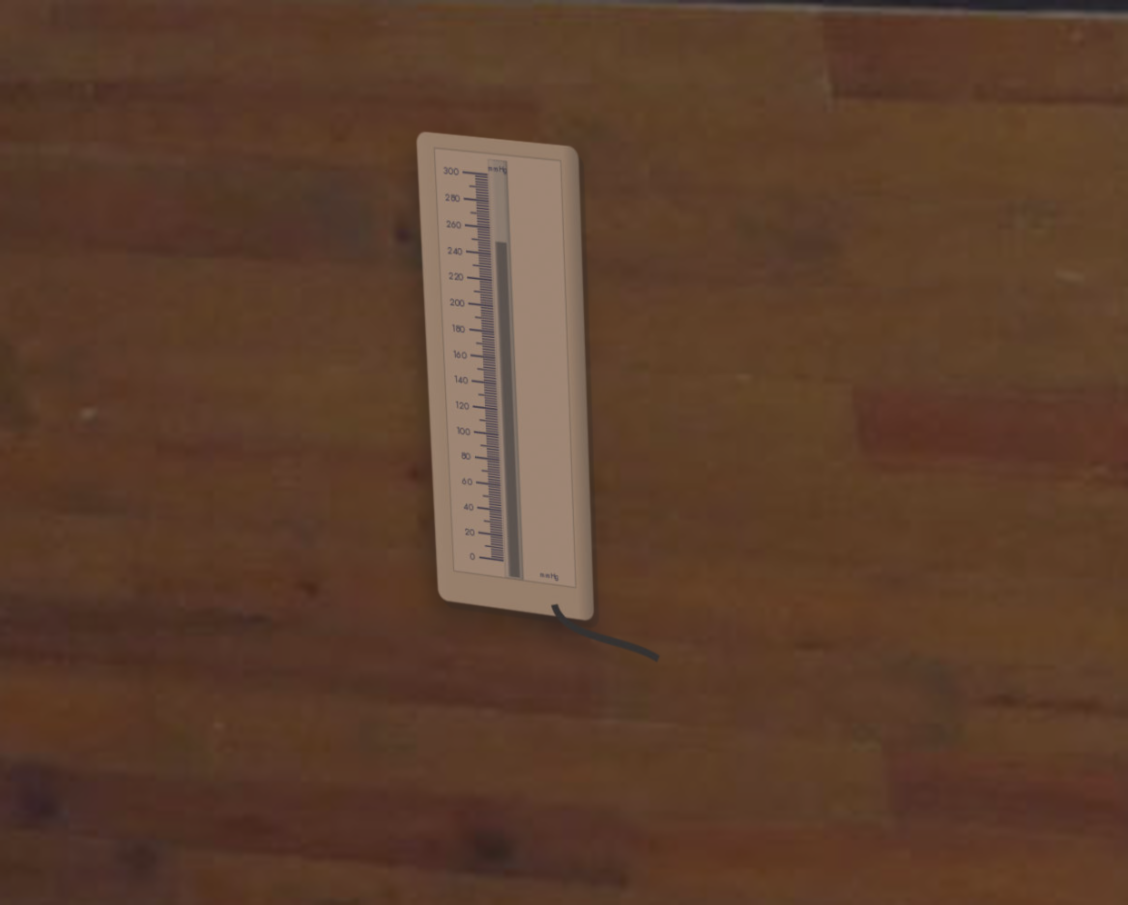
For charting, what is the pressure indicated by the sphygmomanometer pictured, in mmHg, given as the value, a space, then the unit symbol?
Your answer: 250 mmHg
